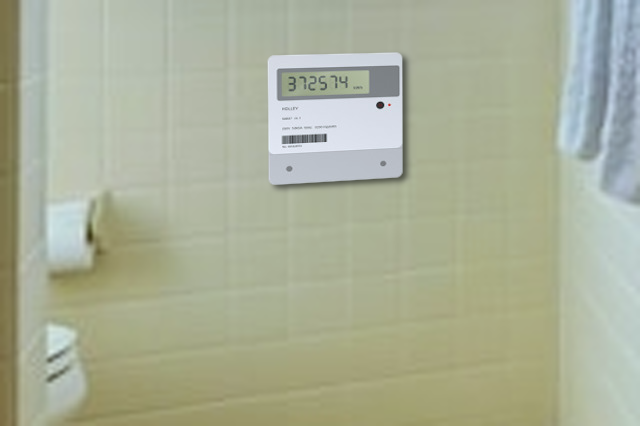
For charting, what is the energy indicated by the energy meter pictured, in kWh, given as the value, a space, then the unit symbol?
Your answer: 372574 kWh
